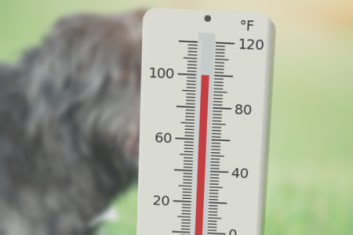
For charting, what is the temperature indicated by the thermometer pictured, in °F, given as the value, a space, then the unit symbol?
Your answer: 100 °F
